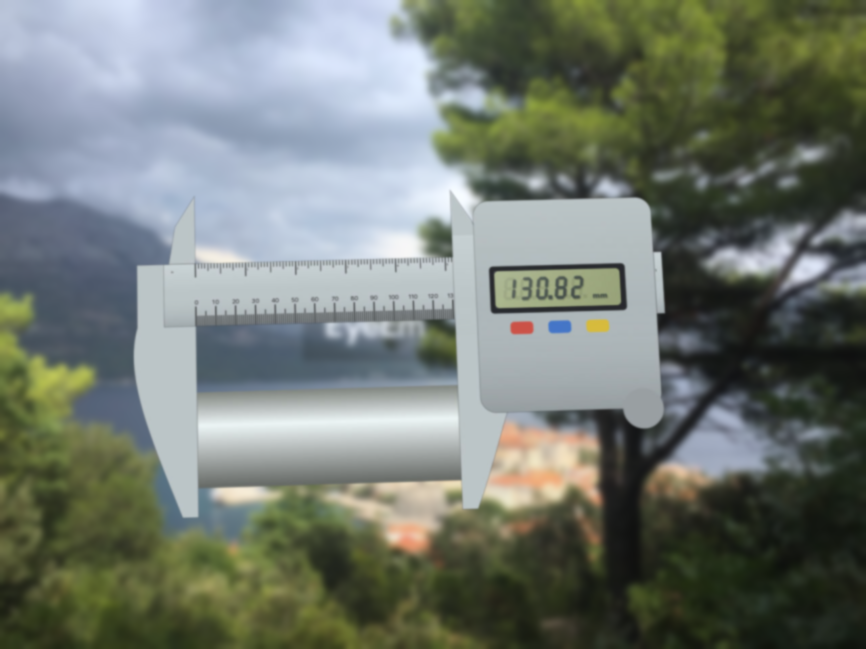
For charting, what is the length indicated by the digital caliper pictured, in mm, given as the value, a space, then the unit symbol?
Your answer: 130.82 mm
